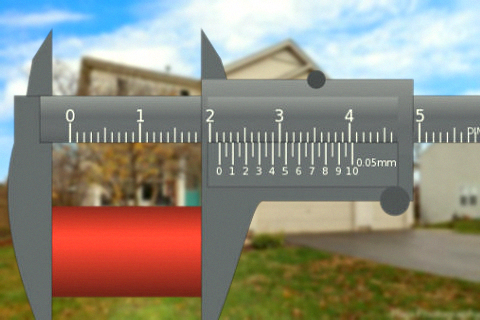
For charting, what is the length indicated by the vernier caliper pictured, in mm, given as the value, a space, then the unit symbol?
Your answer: 21.4 mm
